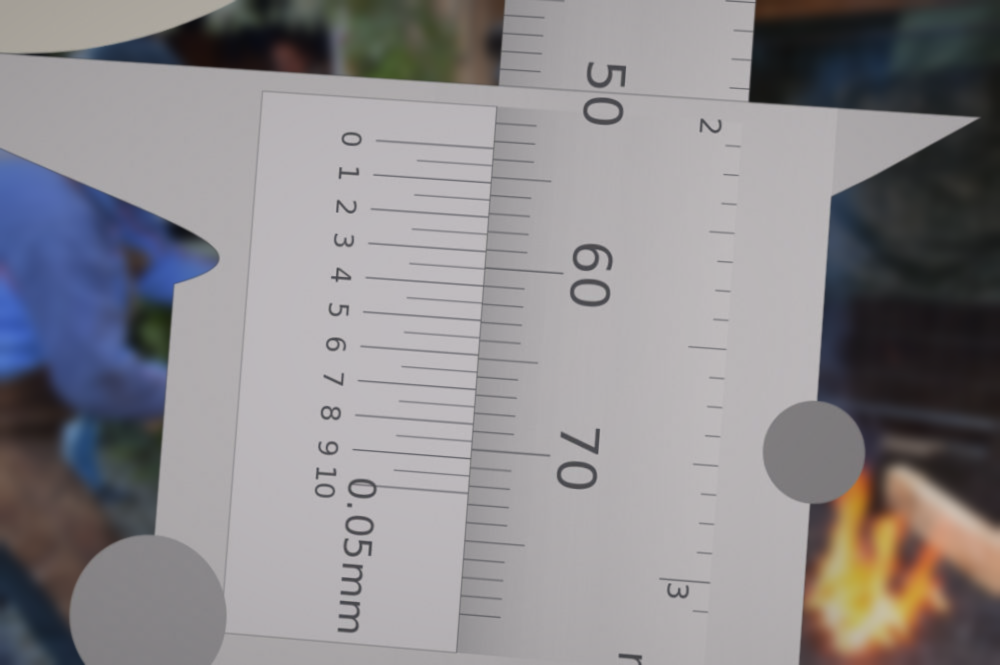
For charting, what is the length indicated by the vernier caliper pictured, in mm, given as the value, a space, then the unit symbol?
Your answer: 53.4 mm
